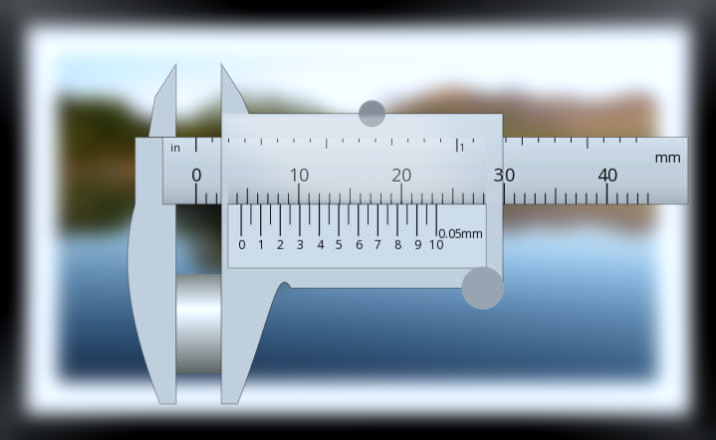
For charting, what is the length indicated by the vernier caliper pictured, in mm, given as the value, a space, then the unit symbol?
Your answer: 4.4 mm
